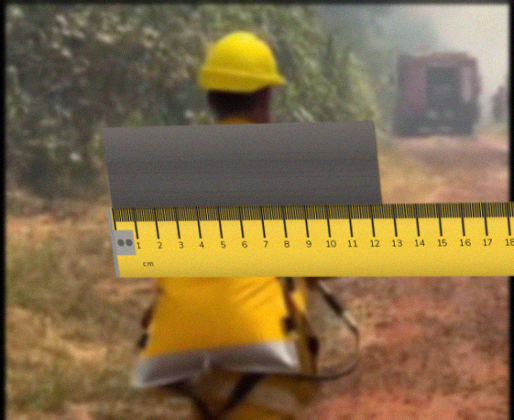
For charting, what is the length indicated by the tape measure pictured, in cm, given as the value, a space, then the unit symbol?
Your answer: 12.5 cm
